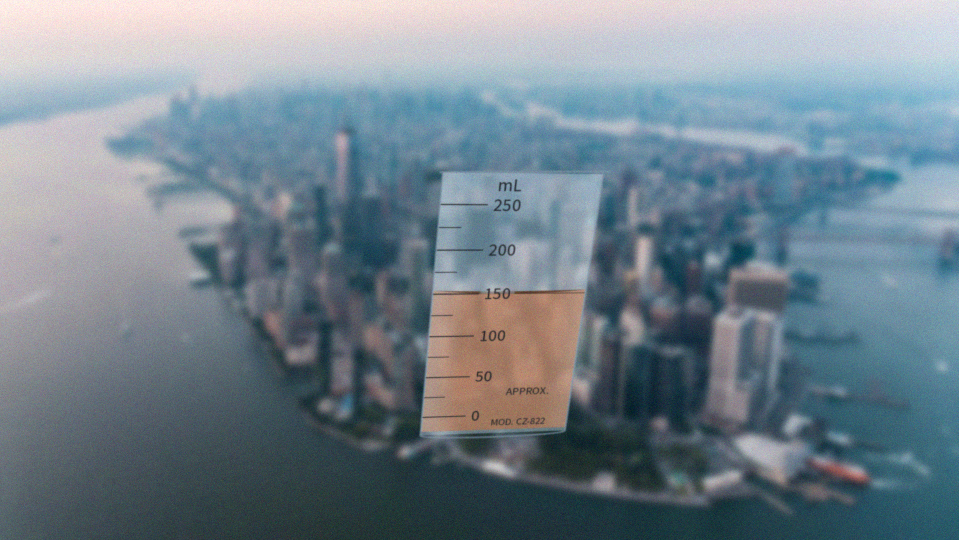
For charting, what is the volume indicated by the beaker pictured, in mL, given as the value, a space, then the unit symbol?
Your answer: 150 mL
